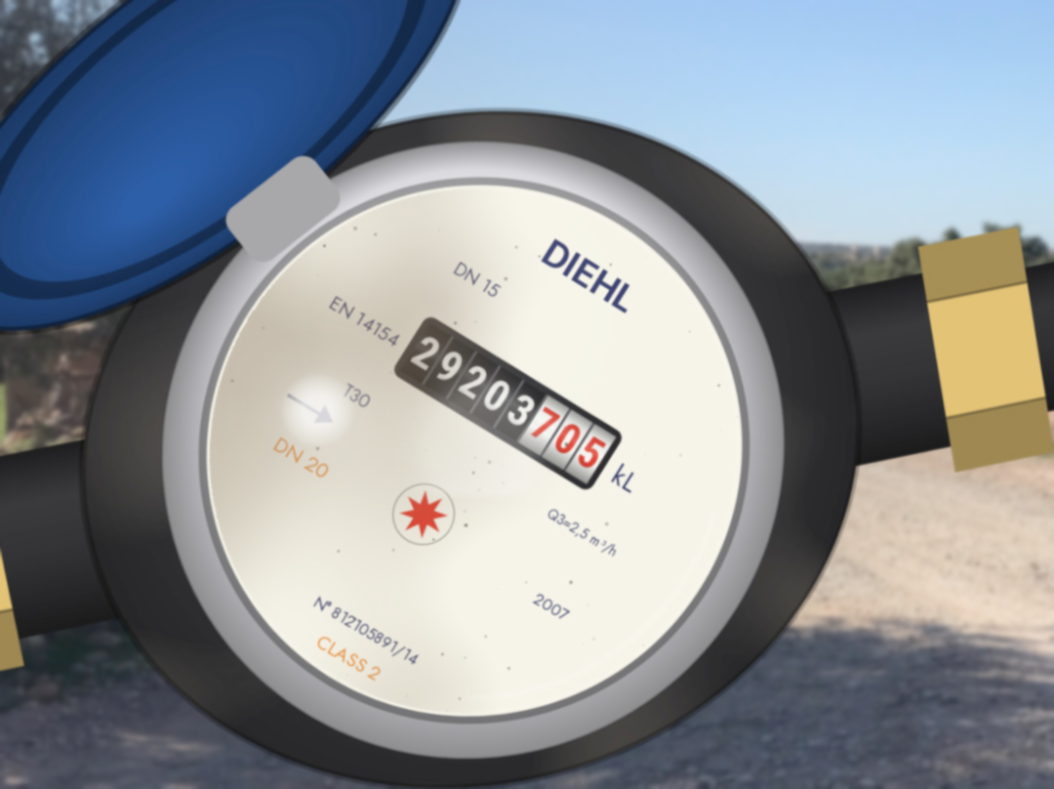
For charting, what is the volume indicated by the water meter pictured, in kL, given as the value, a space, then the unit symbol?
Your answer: 29203.705 kL
